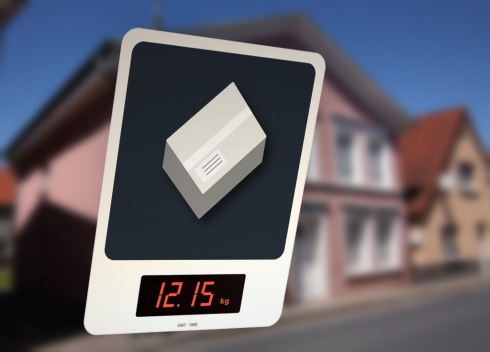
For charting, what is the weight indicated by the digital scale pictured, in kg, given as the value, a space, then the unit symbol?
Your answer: 12.15 kg
